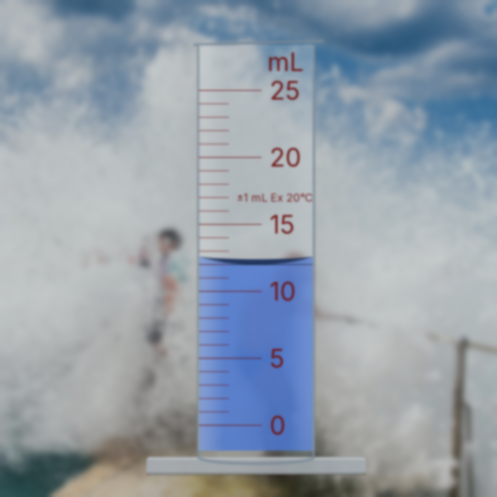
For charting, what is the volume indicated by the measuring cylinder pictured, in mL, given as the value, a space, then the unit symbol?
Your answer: 12 mL
